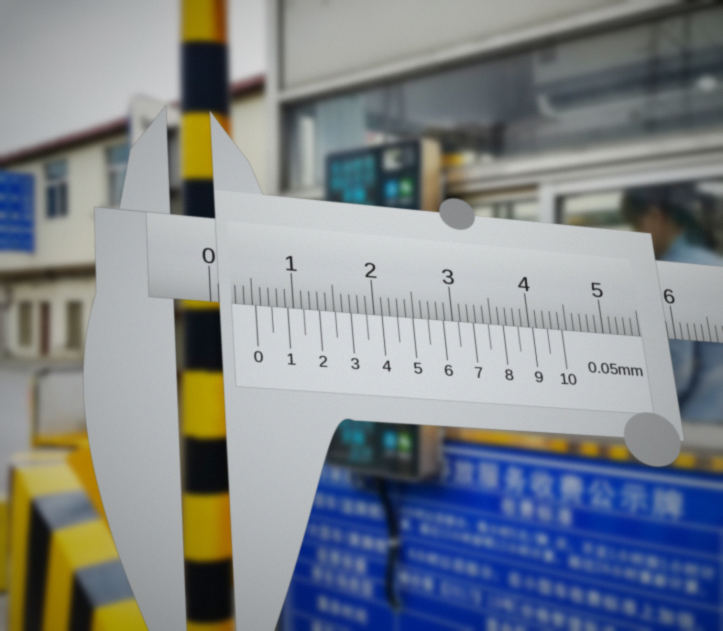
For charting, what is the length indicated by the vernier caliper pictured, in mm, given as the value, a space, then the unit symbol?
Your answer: 5.4 mm
